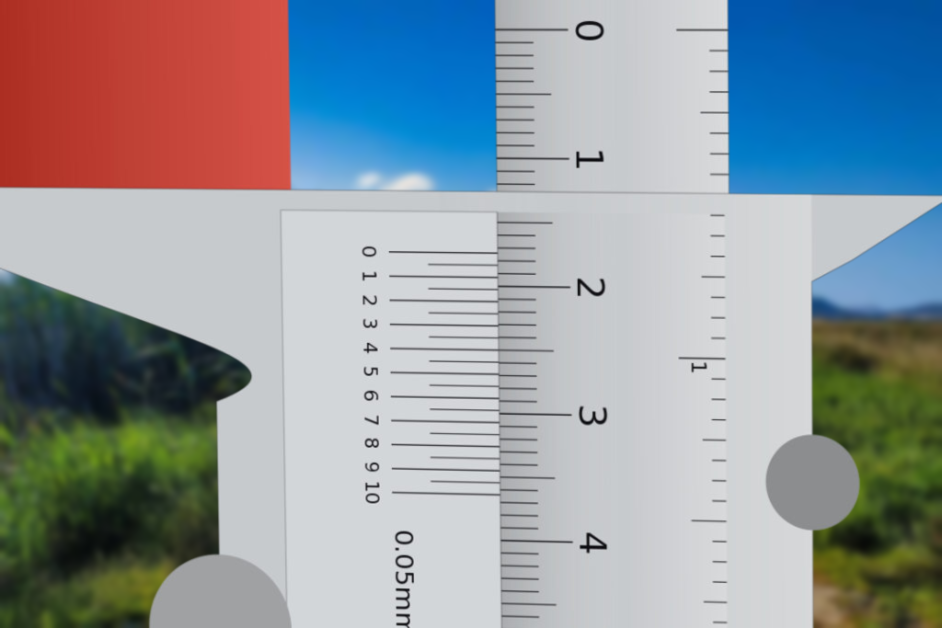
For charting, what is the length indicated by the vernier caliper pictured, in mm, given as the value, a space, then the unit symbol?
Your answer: 17.4 mm
